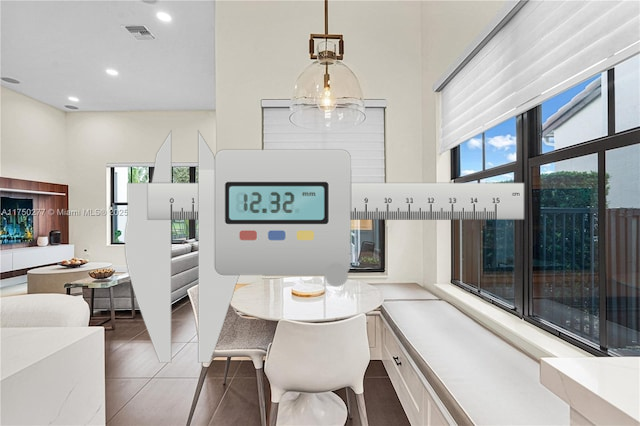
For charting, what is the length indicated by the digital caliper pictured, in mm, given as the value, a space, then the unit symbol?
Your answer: 12.32 mm
